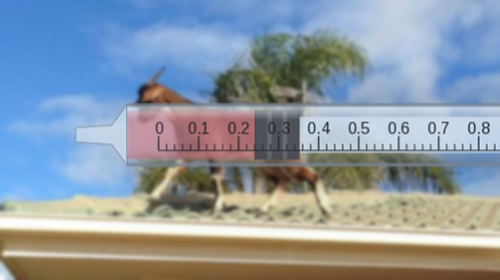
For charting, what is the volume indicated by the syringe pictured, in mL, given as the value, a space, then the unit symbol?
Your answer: 0.24 mL
